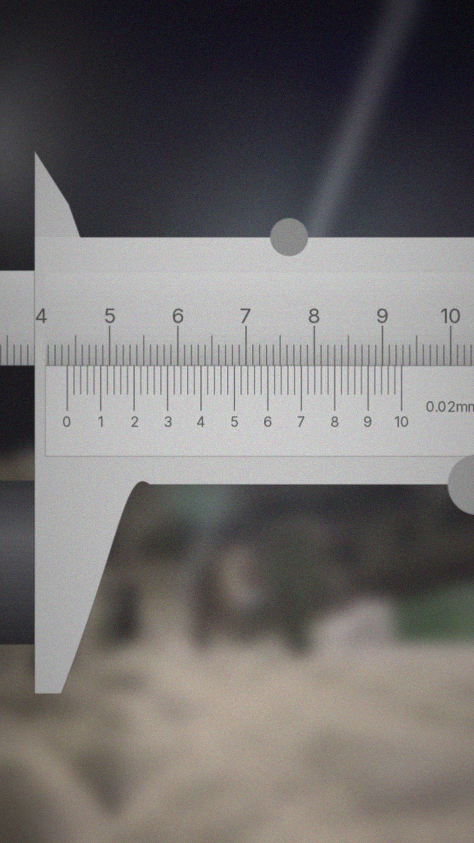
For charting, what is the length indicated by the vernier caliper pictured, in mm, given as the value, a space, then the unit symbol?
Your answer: 43.8 mm
